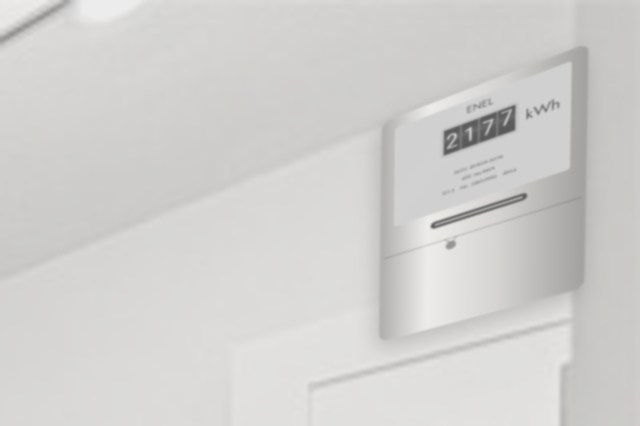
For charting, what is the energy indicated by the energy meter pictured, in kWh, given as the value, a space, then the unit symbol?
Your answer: 2177 kWh
